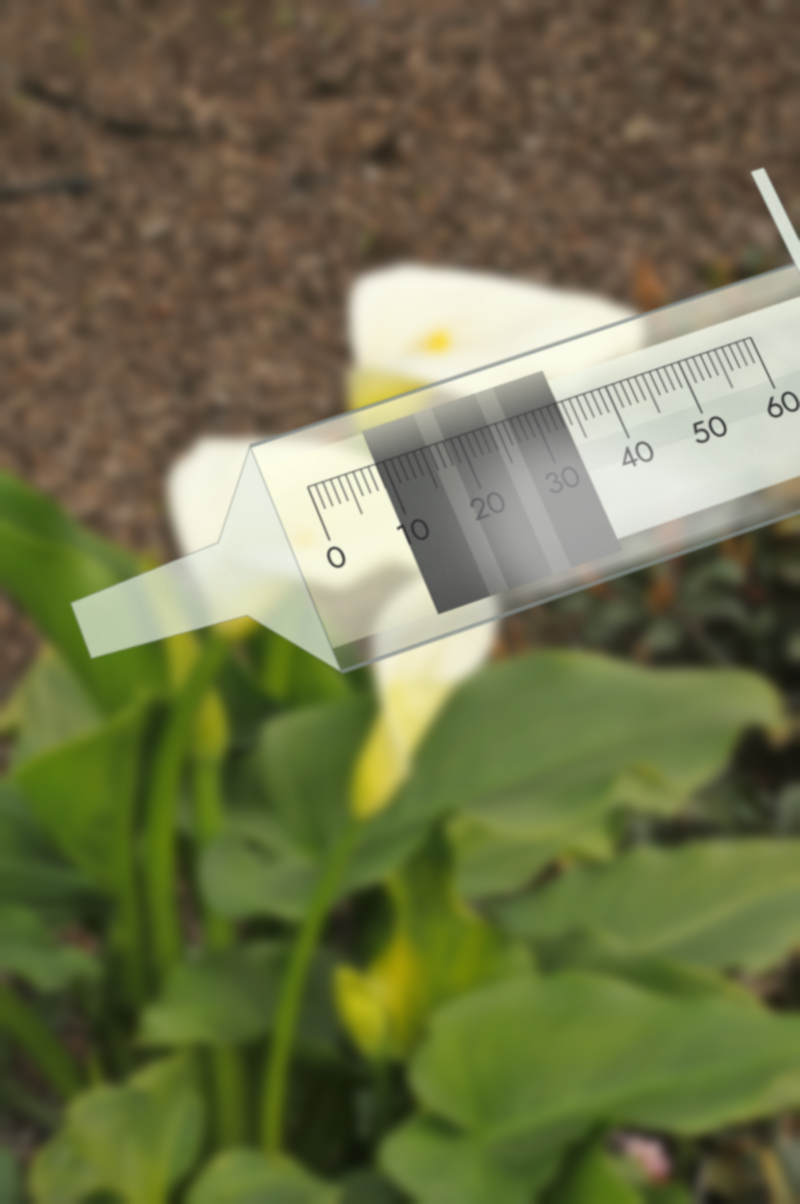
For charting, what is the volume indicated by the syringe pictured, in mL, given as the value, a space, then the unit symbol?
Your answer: 9 mL
